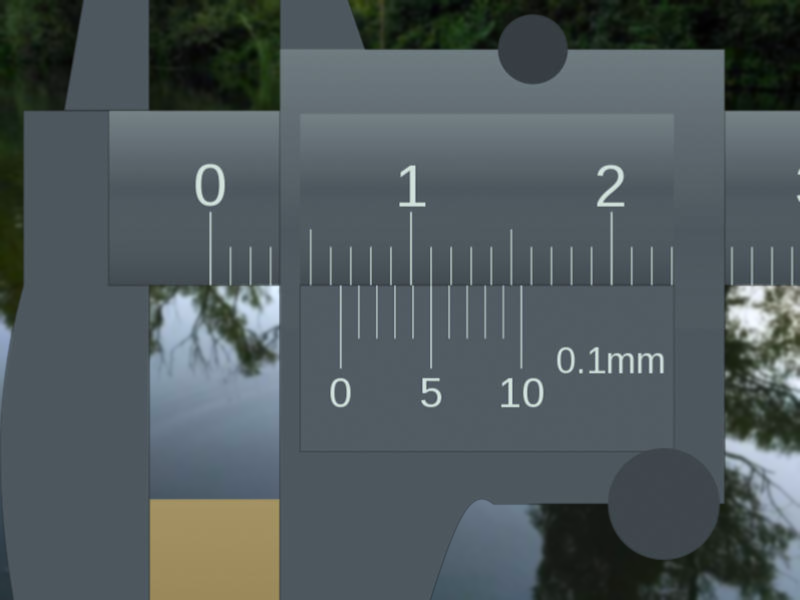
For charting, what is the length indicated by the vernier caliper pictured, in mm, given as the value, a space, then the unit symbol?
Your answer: 6.5 mm
